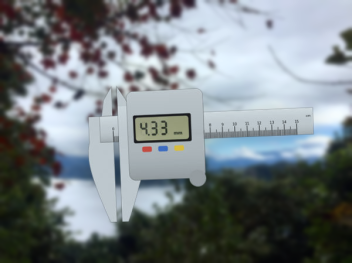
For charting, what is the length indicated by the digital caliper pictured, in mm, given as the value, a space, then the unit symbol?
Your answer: 4.33 mm
